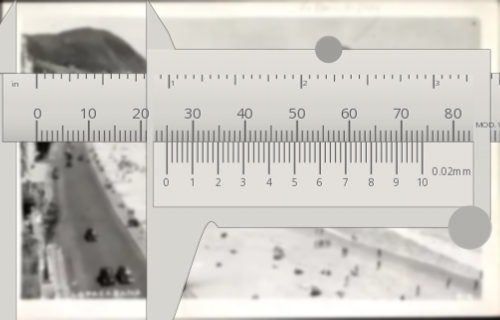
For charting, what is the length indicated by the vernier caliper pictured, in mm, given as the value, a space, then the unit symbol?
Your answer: 25.0 mm
